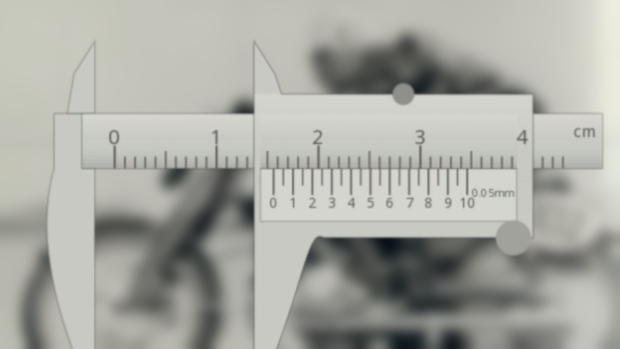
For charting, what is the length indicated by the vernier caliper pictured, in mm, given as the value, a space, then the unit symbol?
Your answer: 15.6 mm
